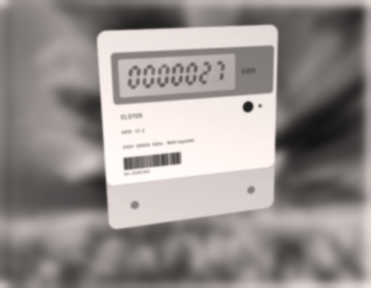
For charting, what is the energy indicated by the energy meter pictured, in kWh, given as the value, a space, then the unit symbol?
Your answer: 27 kWh
